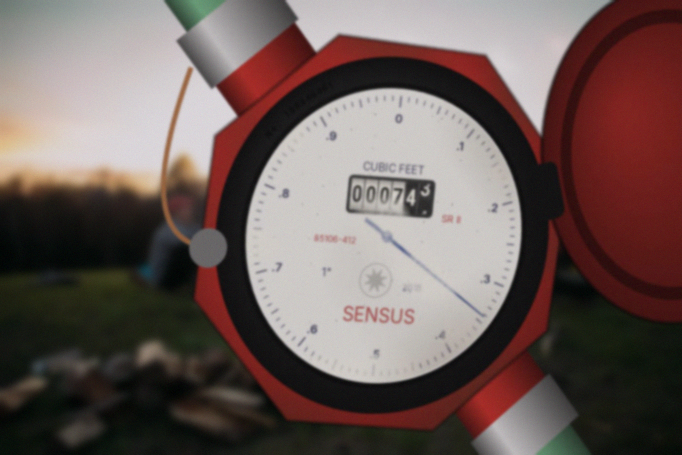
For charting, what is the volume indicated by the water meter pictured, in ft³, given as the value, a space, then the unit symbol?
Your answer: 743.34 ft³
